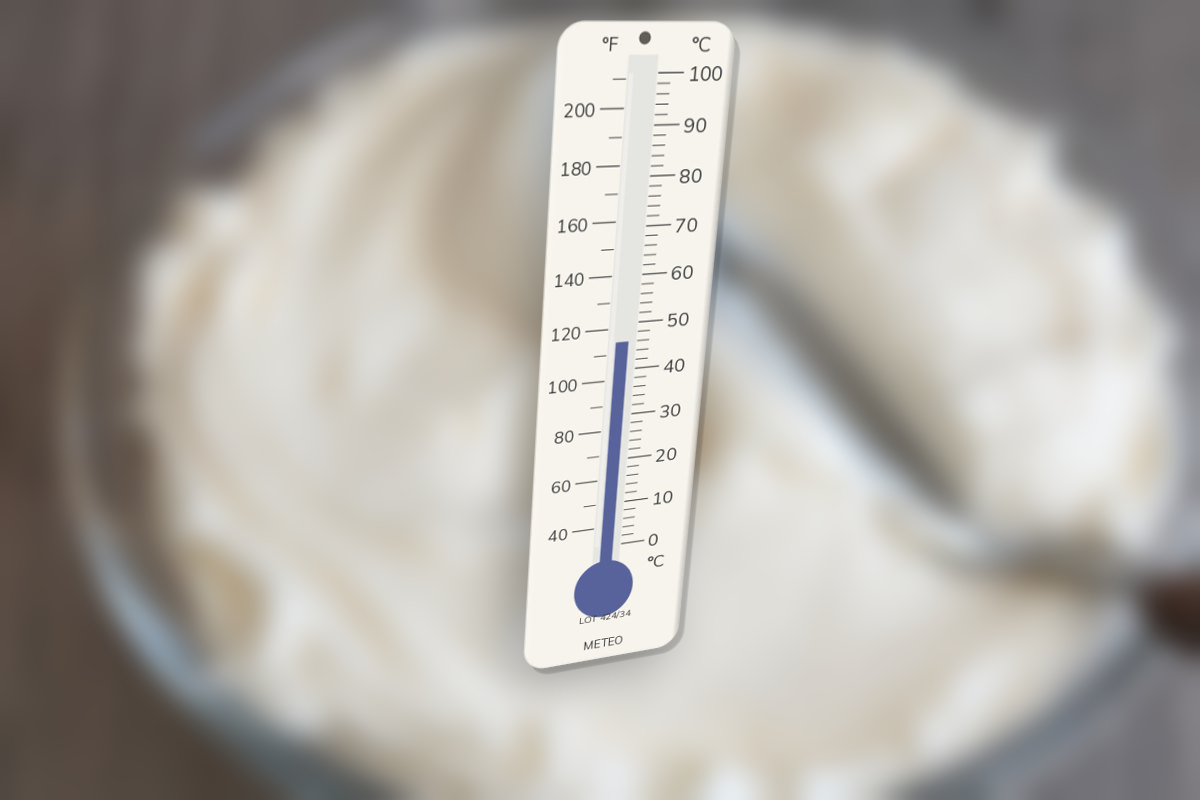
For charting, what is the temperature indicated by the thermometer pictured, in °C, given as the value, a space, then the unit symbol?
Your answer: 46 °C
